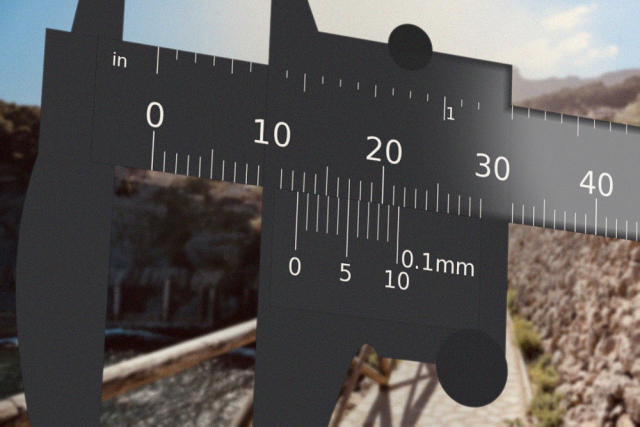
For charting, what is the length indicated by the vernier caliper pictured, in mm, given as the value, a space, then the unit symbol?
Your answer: 12.5 mm
